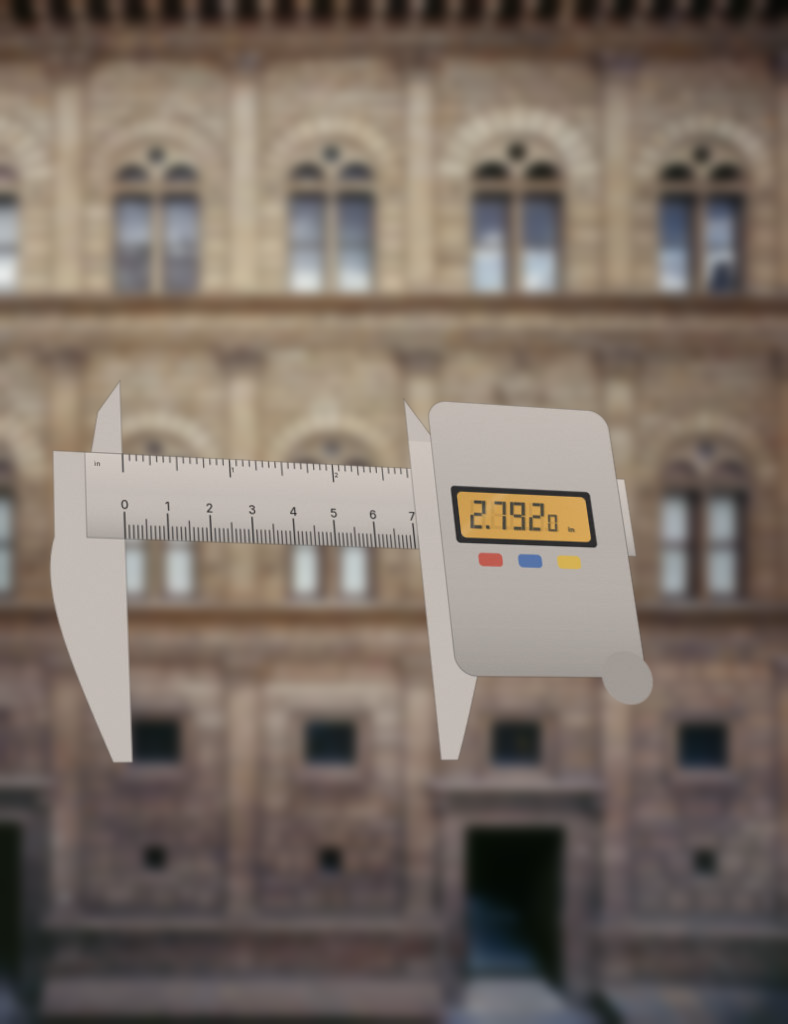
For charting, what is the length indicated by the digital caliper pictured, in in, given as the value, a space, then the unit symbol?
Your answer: 2.7920 in
